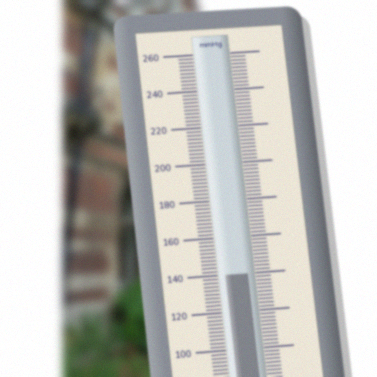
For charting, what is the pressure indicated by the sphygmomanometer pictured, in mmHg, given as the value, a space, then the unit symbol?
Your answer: 140 mmHg
